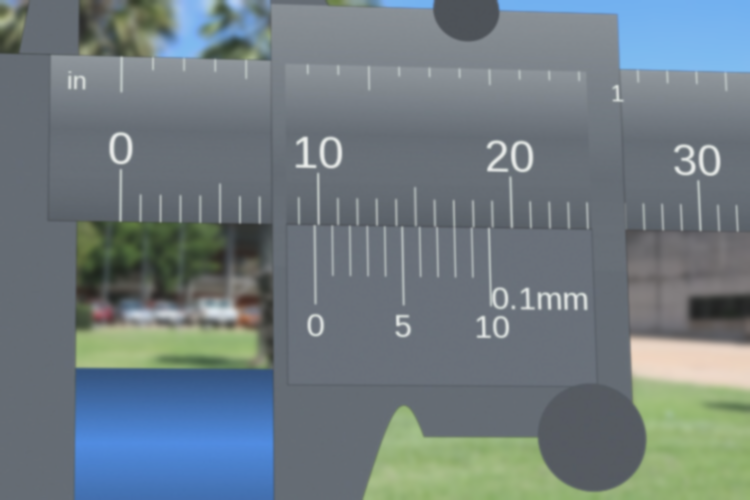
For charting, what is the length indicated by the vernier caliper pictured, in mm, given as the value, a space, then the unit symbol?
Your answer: 9.8 mm
